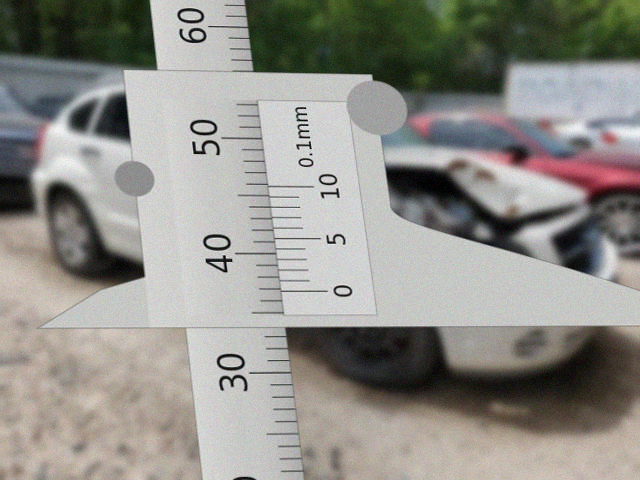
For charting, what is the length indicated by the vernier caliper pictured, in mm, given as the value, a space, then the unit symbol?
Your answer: 36.8 mm
